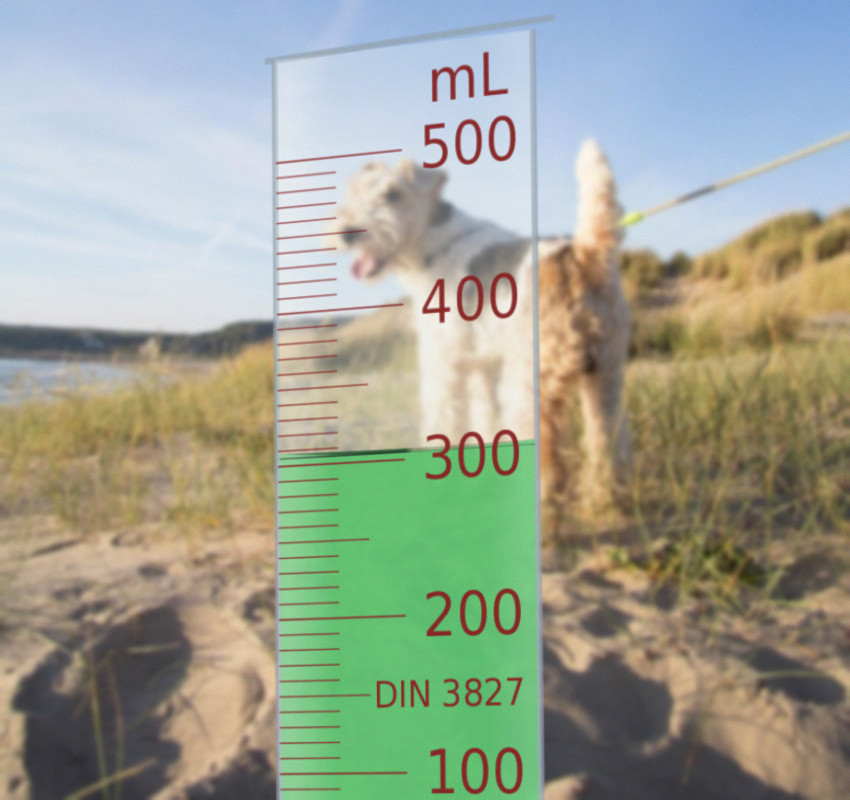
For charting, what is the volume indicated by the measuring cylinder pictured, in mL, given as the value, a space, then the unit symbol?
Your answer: 305 mL
